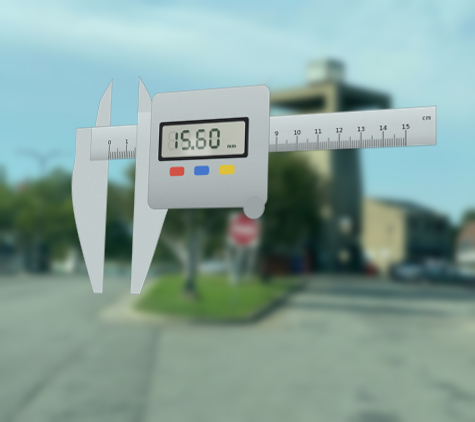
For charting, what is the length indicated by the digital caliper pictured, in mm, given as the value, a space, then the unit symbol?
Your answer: 15.60 mm
